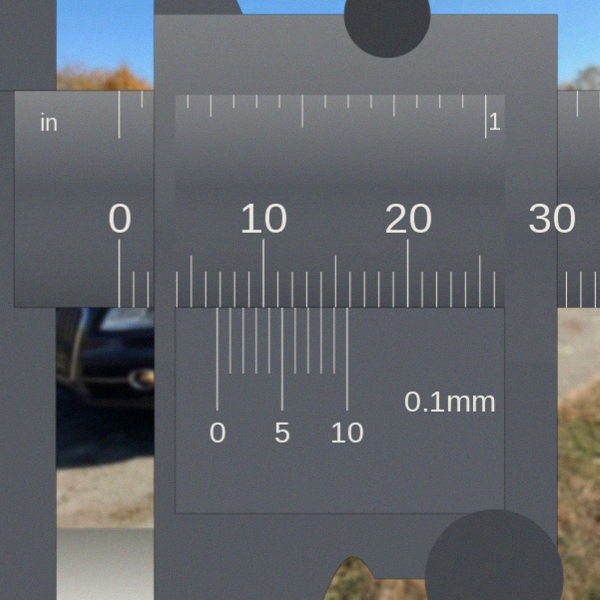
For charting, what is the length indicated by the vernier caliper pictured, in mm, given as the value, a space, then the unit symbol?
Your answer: 6.8 mm
